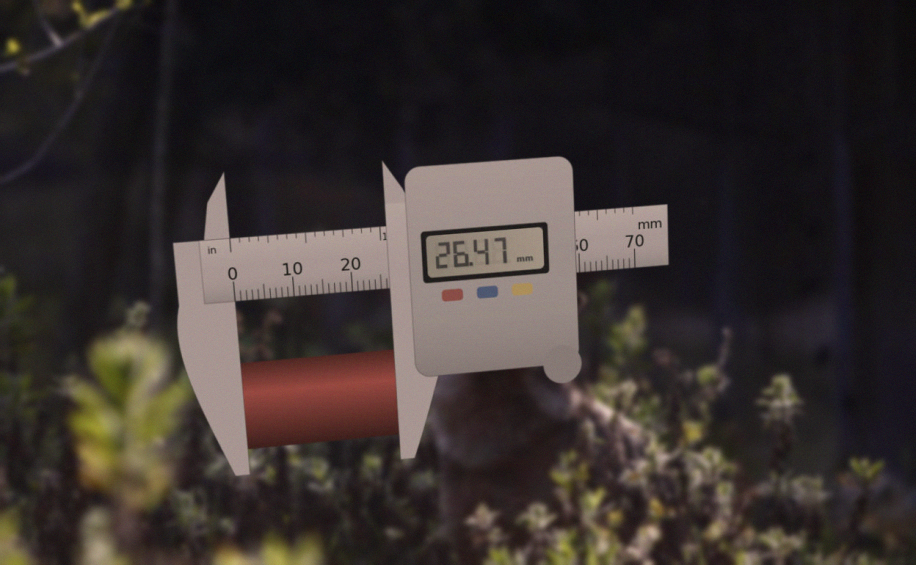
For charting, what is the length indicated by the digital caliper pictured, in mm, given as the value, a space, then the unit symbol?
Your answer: 26.47 mm
